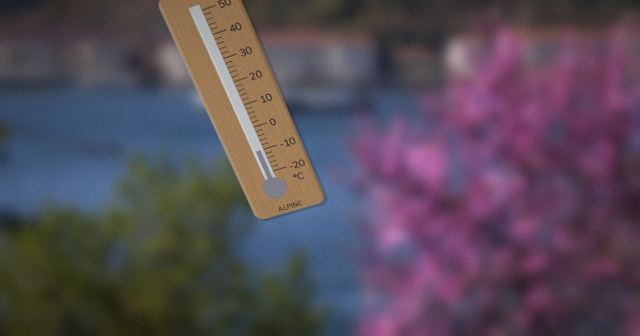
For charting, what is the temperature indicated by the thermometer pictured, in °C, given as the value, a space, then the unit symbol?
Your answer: -10 °C
